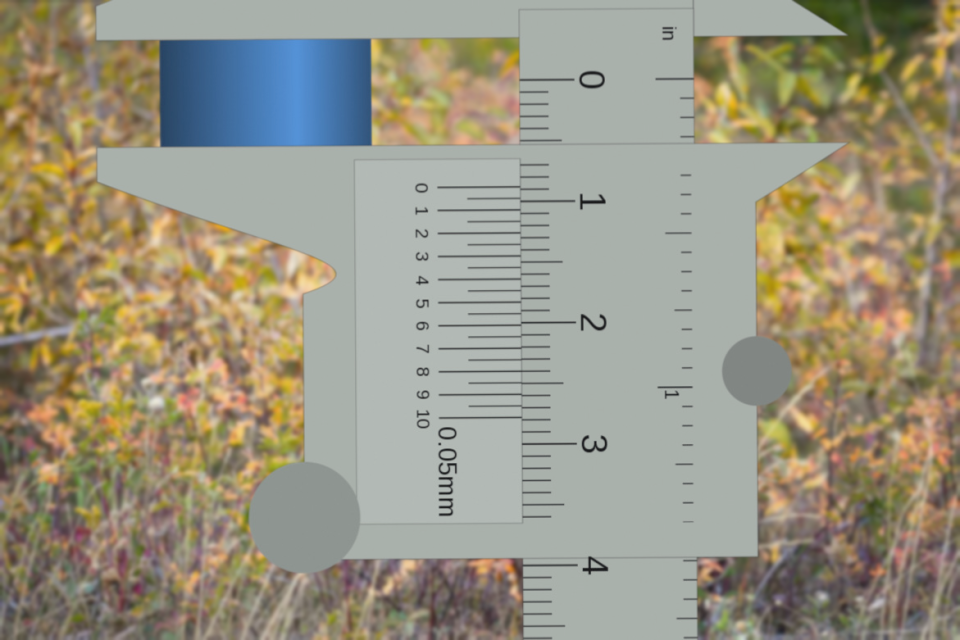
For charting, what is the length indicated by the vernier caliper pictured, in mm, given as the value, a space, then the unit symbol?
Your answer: 8.8 mm
